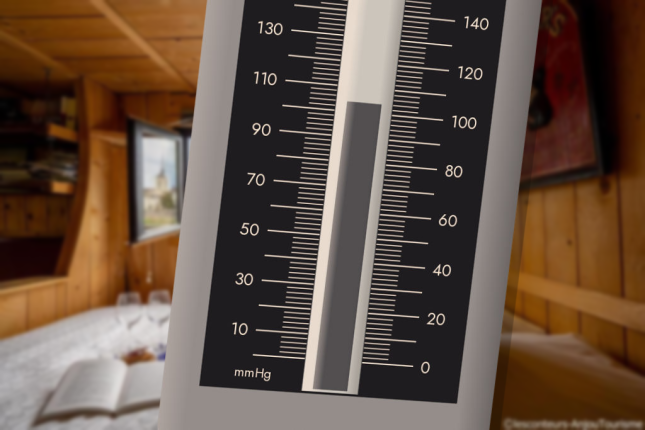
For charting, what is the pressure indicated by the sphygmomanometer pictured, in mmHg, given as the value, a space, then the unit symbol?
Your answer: 104 mmHg
